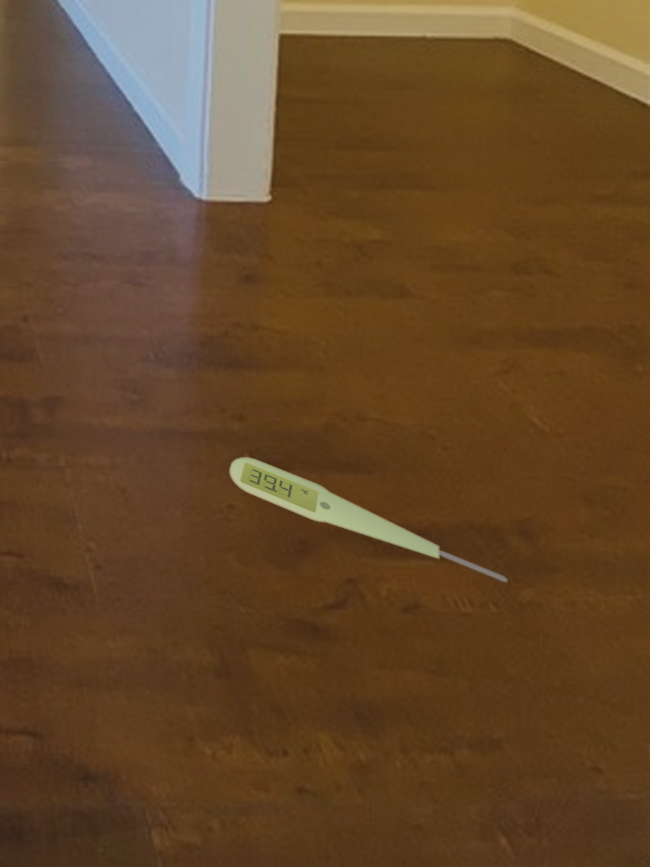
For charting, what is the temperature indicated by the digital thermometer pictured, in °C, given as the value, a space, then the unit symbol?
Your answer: 39.4 °C
